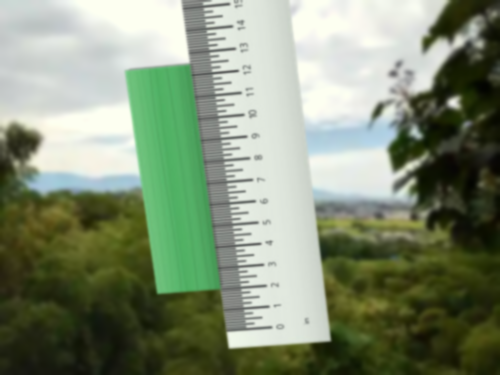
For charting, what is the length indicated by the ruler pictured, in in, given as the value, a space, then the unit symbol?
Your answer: 10.5 in
